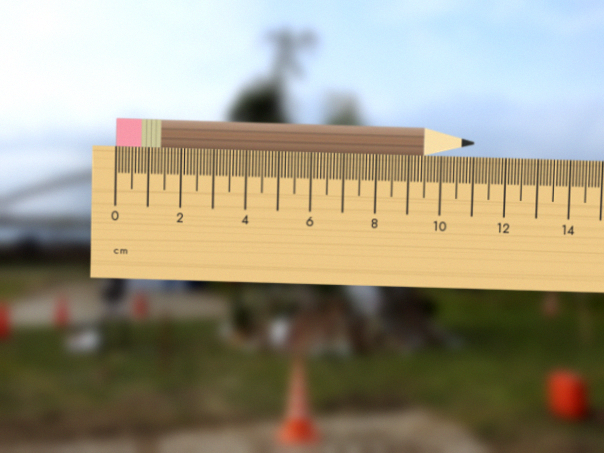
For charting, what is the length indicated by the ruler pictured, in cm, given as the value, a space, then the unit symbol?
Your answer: 11 cm
